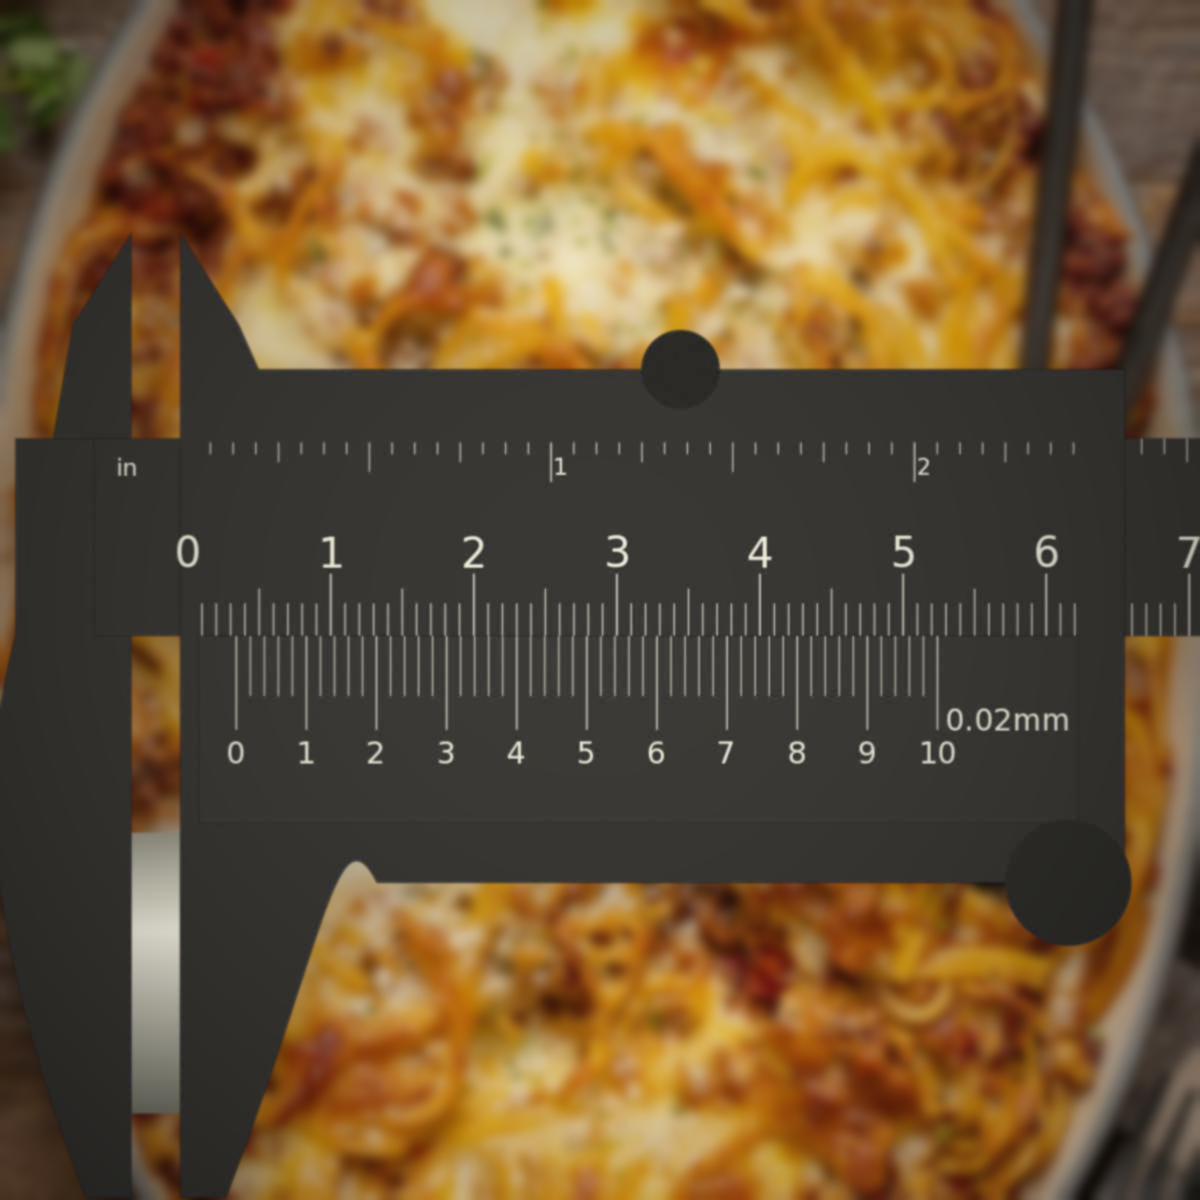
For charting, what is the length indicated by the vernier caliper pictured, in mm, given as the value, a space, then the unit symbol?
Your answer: 3.4 mm
